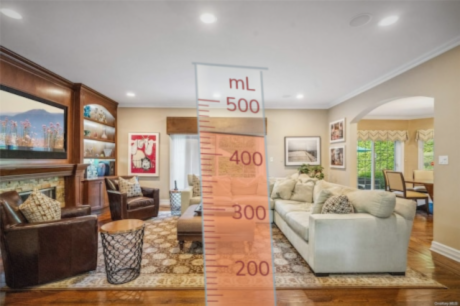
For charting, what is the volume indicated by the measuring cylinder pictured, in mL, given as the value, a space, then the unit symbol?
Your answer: 440 mL
